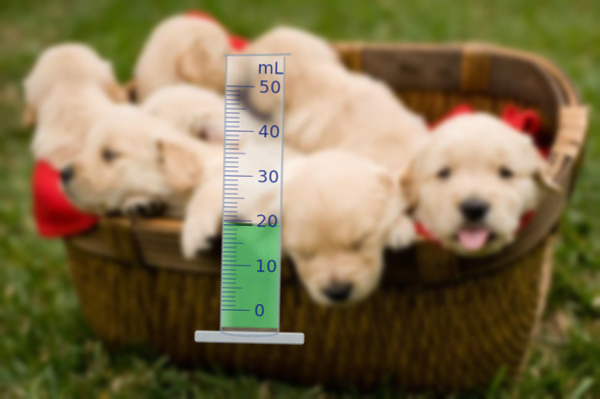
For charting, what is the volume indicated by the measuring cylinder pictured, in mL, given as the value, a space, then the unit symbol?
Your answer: 19 mL
